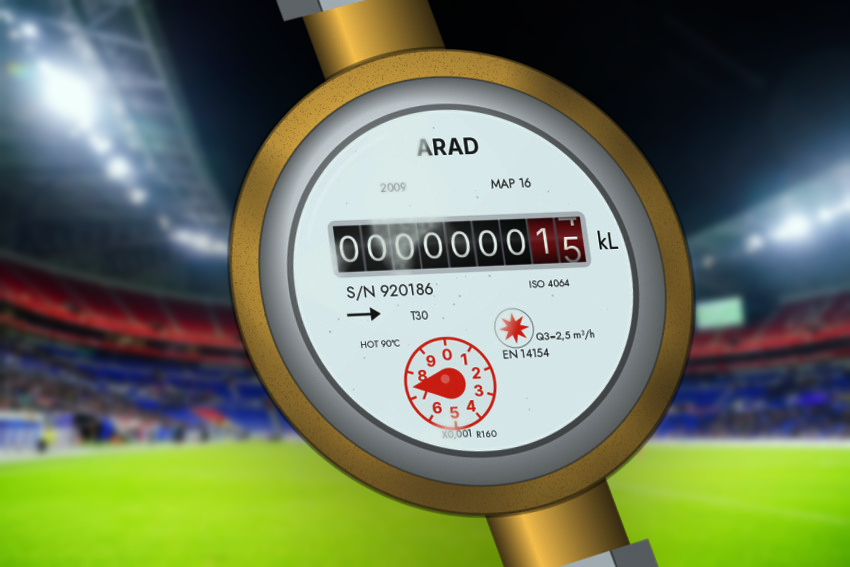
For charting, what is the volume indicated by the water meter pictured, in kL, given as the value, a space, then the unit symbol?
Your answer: 0.147 kL
